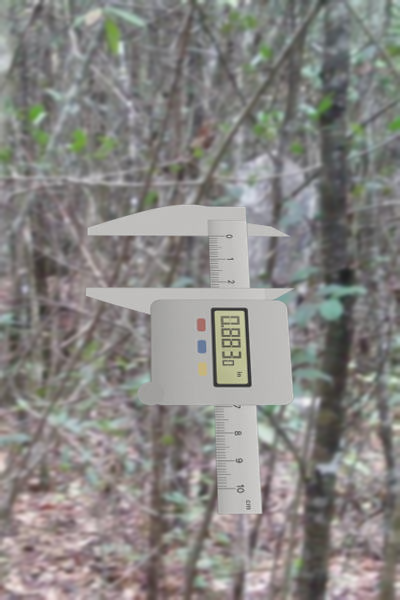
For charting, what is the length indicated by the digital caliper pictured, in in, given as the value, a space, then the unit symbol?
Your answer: 0.8830 in
